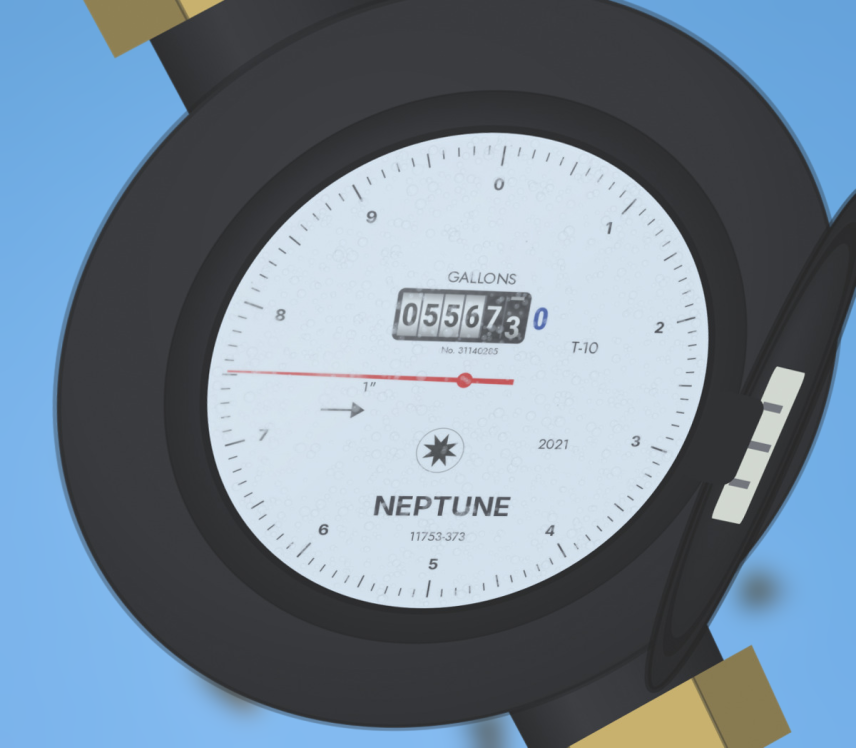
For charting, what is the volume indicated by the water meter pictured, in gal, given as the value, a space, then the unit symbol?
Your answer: 556727.5 gal
